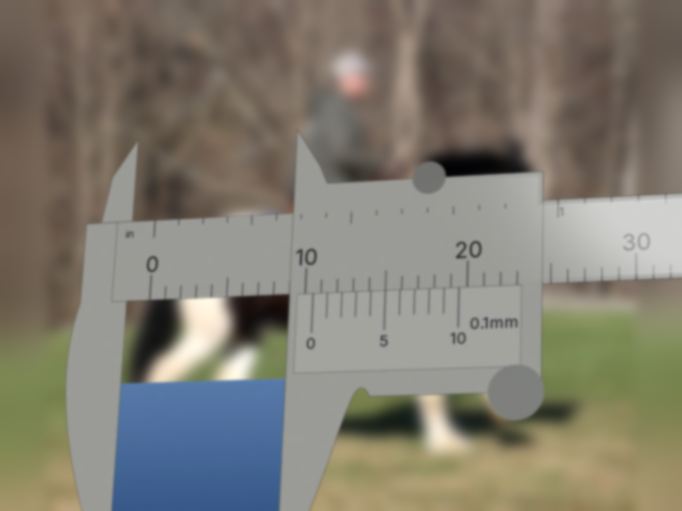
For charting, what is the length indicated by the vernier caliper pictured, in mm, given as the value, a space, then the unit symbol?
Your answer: 10.5 mm
